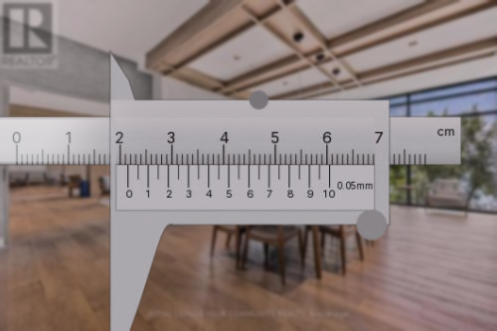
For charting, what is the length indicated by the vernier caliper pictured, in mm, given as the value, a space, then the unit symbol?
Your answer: 21.5 mm
